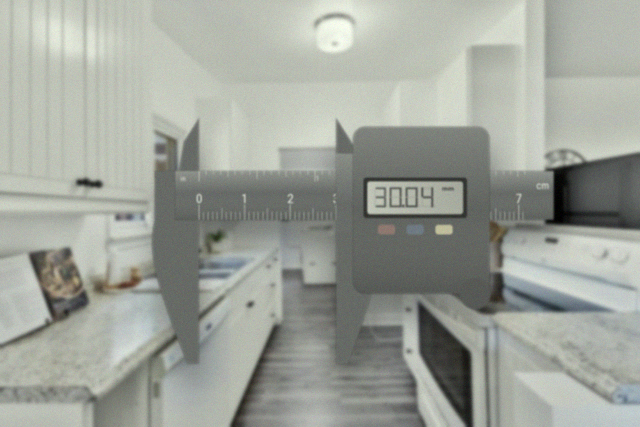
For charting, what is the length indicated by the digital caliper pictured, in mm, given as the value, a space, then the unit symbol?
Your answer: 30.04 mm
